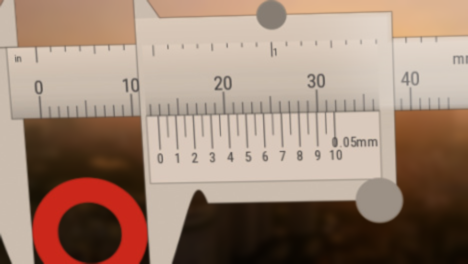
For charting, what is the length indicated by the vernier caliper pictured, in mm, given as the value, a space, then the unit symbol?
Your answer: 12.8 mm
